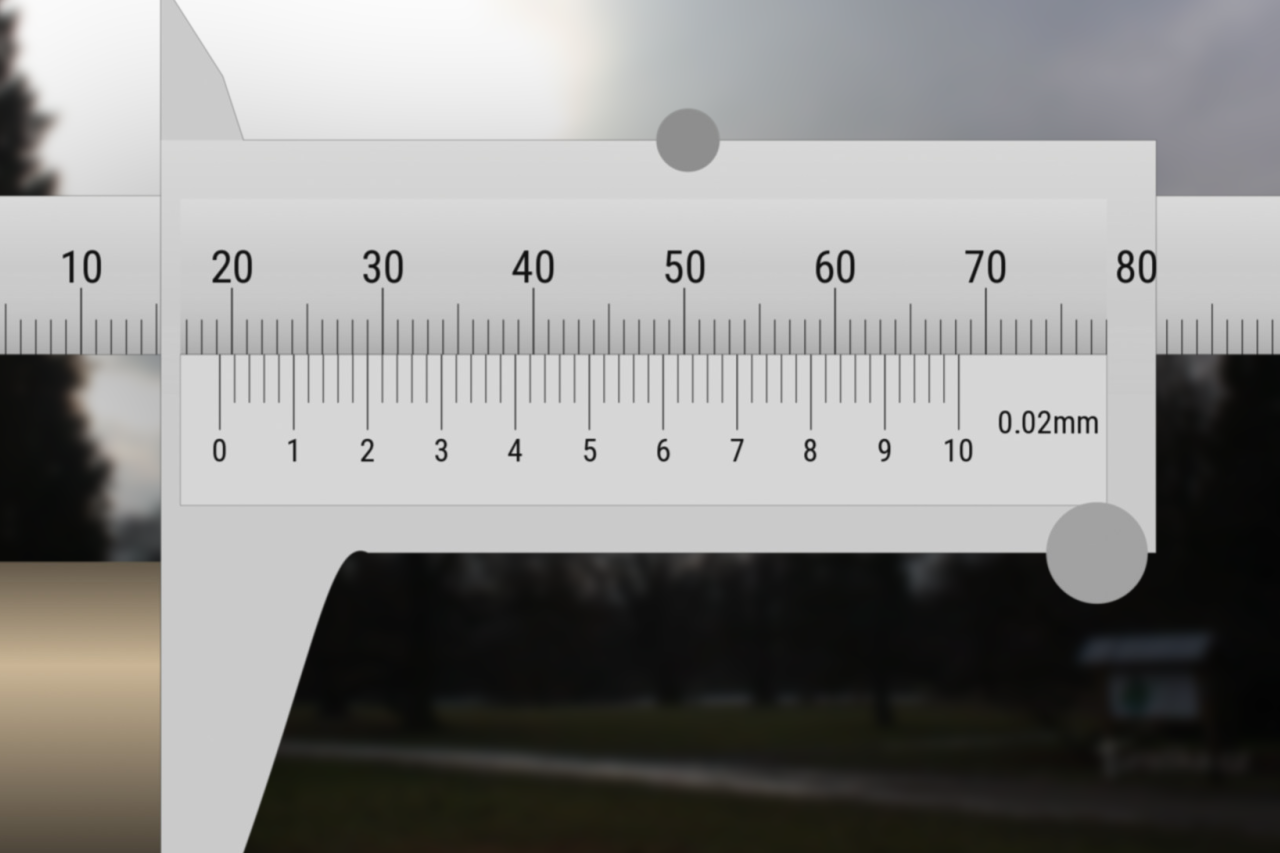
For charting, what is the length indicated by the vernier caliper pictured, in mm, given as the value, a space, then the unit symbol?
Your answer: 19.2 mm
